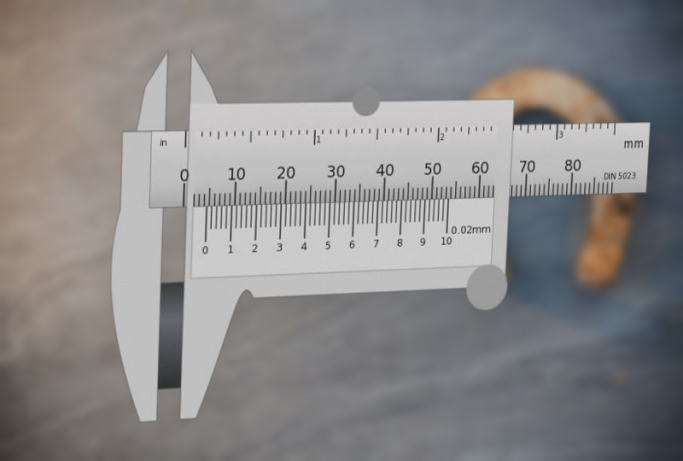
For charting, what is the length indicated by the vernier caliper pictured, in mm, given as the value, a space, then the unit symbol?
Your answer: 4.5 mm
